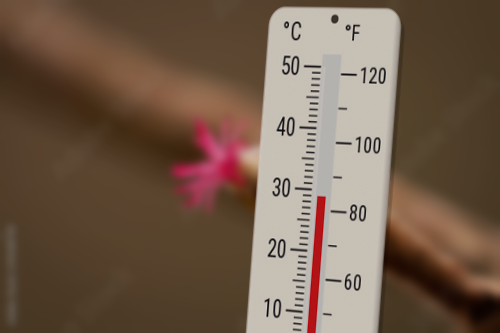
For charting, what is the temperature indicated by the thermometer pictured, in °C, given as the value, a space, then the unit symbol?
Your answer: 29 °C
